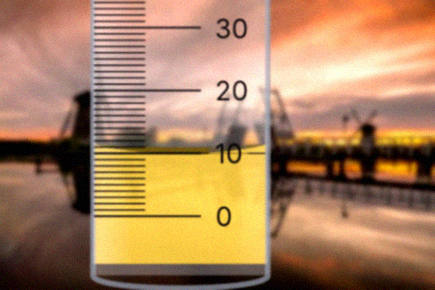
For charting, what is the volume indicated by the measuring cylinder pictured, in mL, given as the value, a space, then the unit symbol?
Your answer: 10 mL
